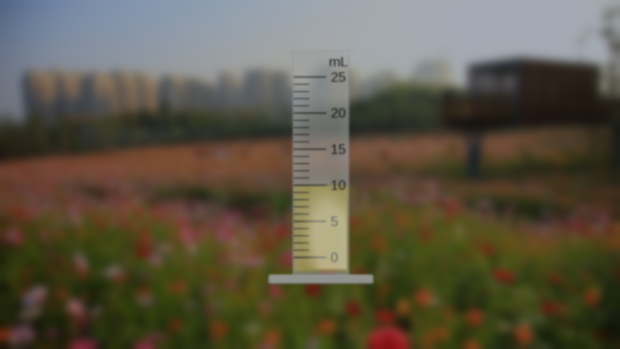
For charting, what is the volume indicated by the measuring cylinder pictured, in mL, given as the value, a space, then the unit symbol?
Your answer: 10 mL
